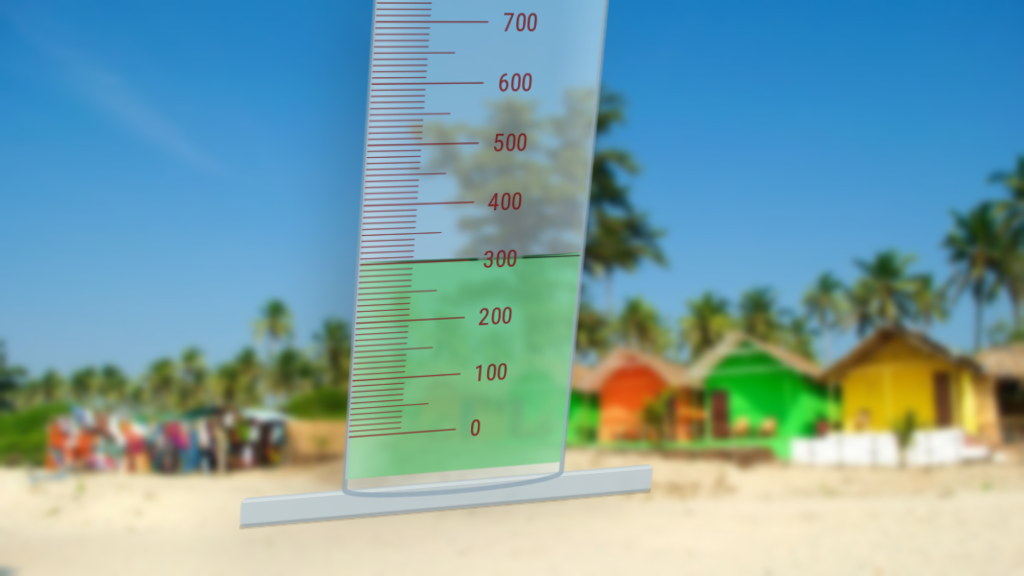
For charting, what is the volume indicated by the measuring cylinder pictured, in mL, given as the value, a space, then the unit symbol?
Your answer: 300 mL
